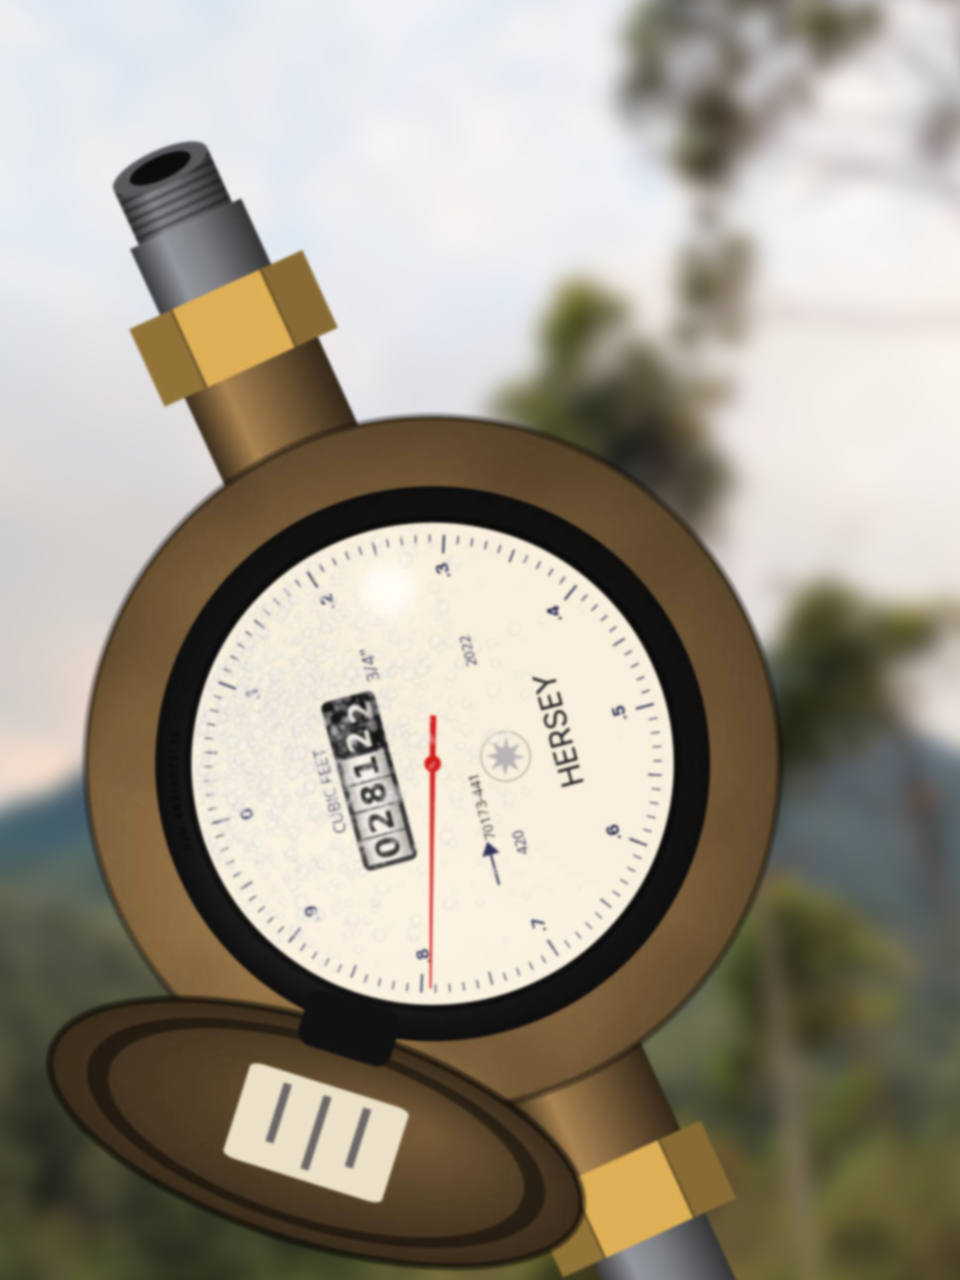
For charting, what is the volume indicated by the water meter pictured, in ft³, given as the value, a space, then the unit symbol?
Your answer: 28121.79 ft³
